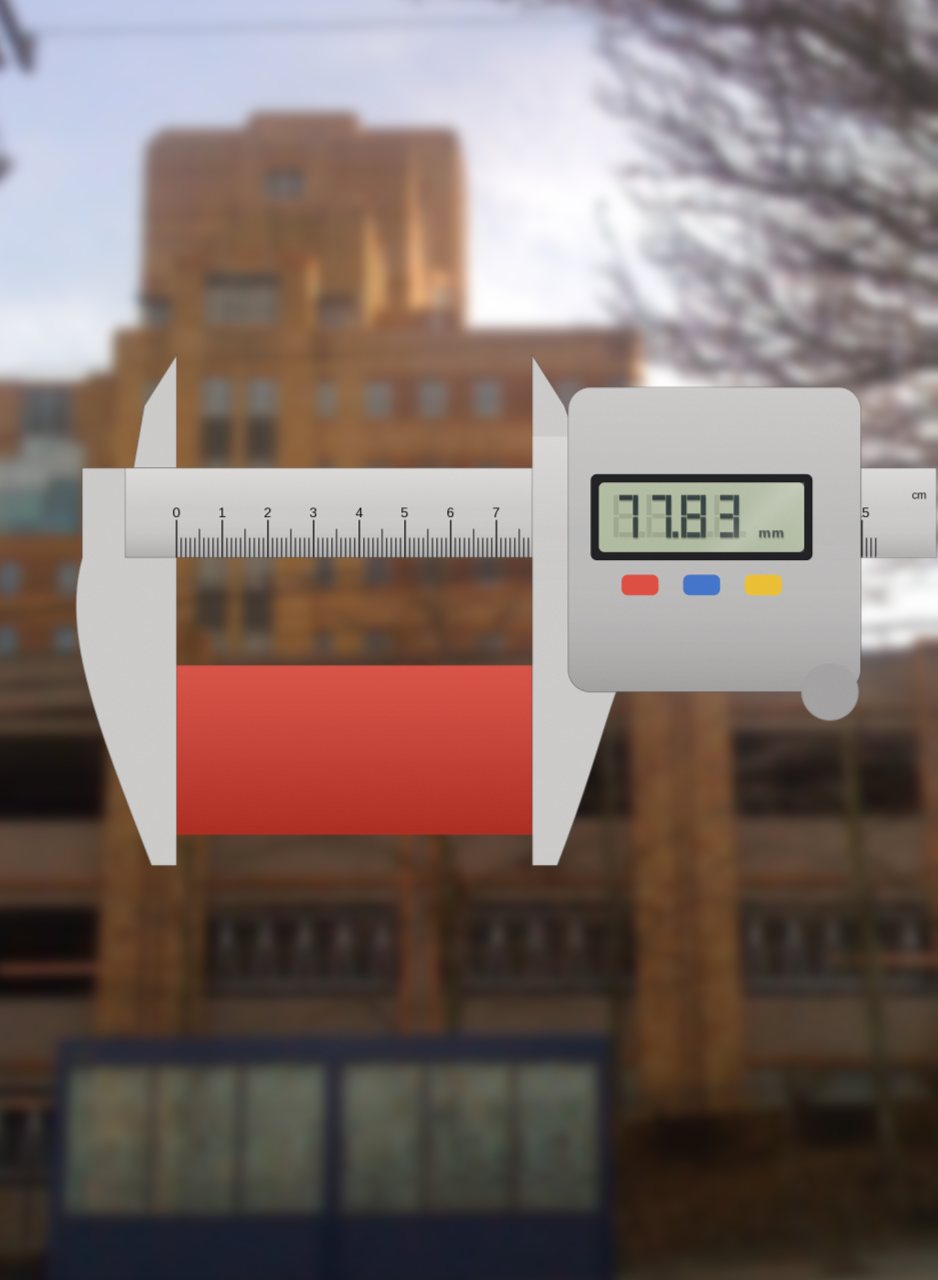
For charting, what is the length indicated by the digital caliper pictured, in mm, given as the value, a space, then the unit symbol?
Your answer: 77.83 mm
